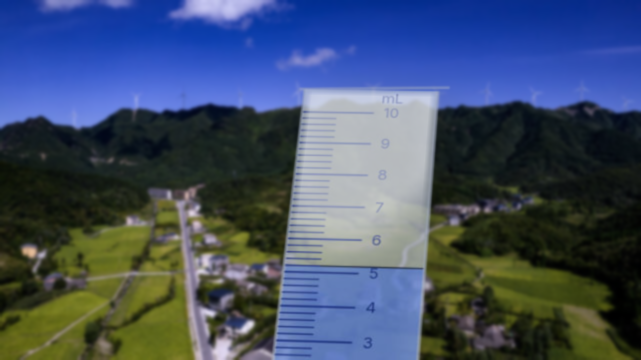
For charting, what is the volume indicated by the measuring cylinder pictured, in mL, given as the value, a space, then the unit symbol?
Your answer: 5.2 mL
